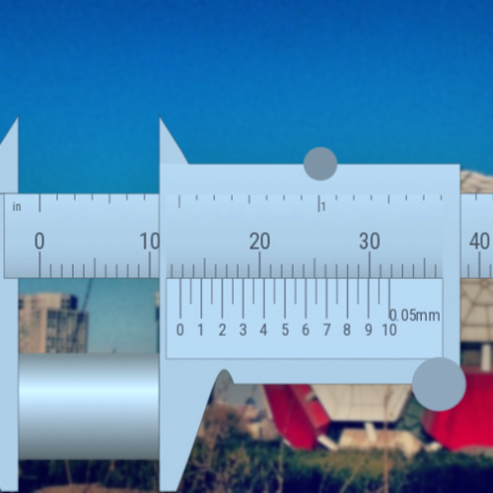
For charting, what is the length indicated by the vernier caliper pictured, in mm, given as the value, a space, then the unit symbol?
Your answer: 12.8 mm
